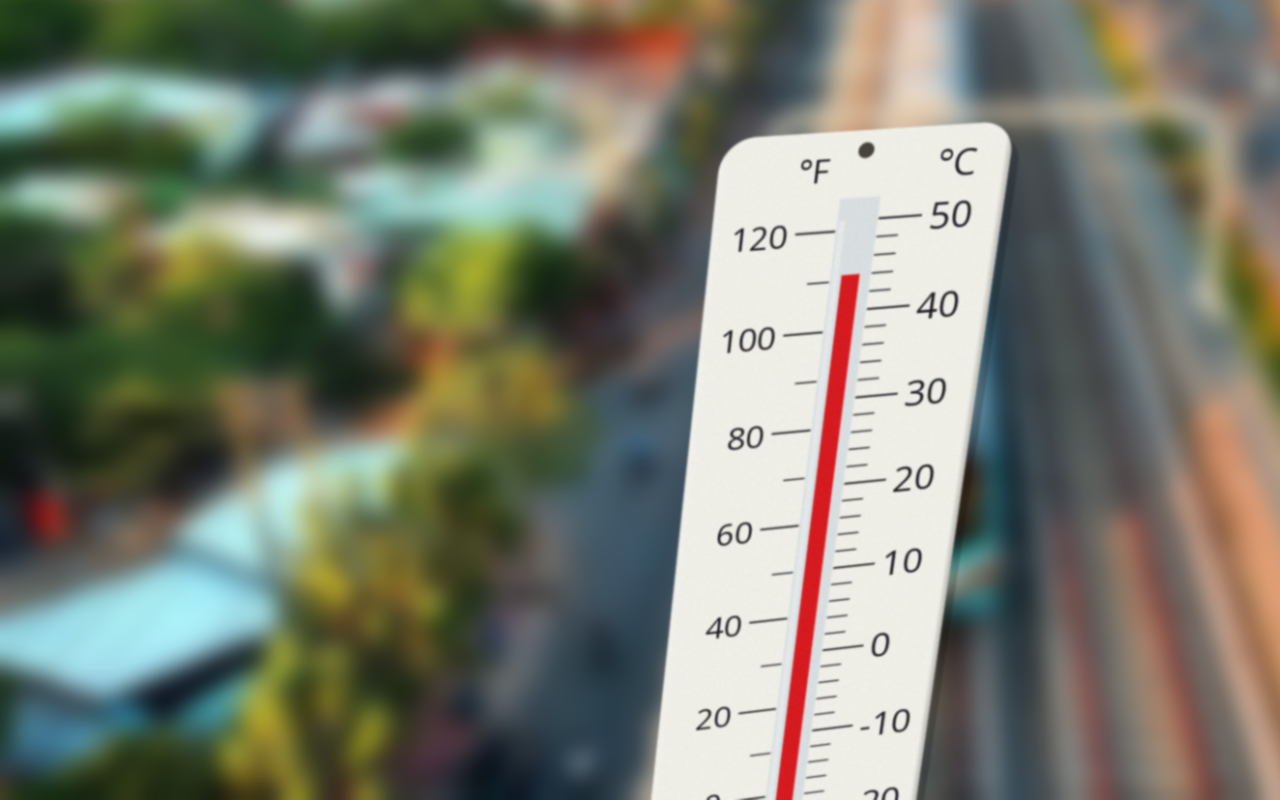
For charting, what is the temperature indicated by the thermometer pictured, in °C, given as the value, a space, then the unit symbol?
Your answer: 44 °C
